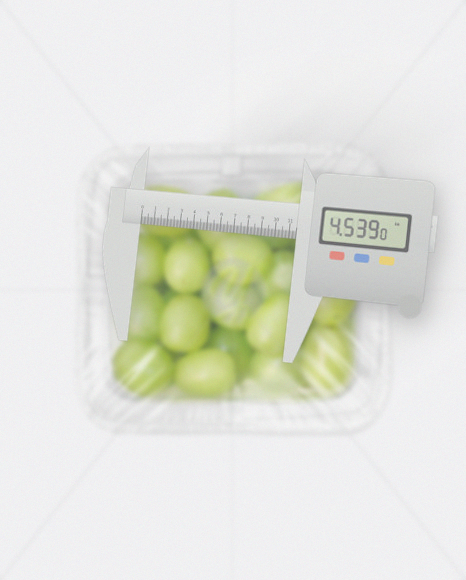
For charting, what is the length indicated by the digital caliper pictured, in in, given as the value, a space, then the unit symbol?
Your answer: 4.5390 in
